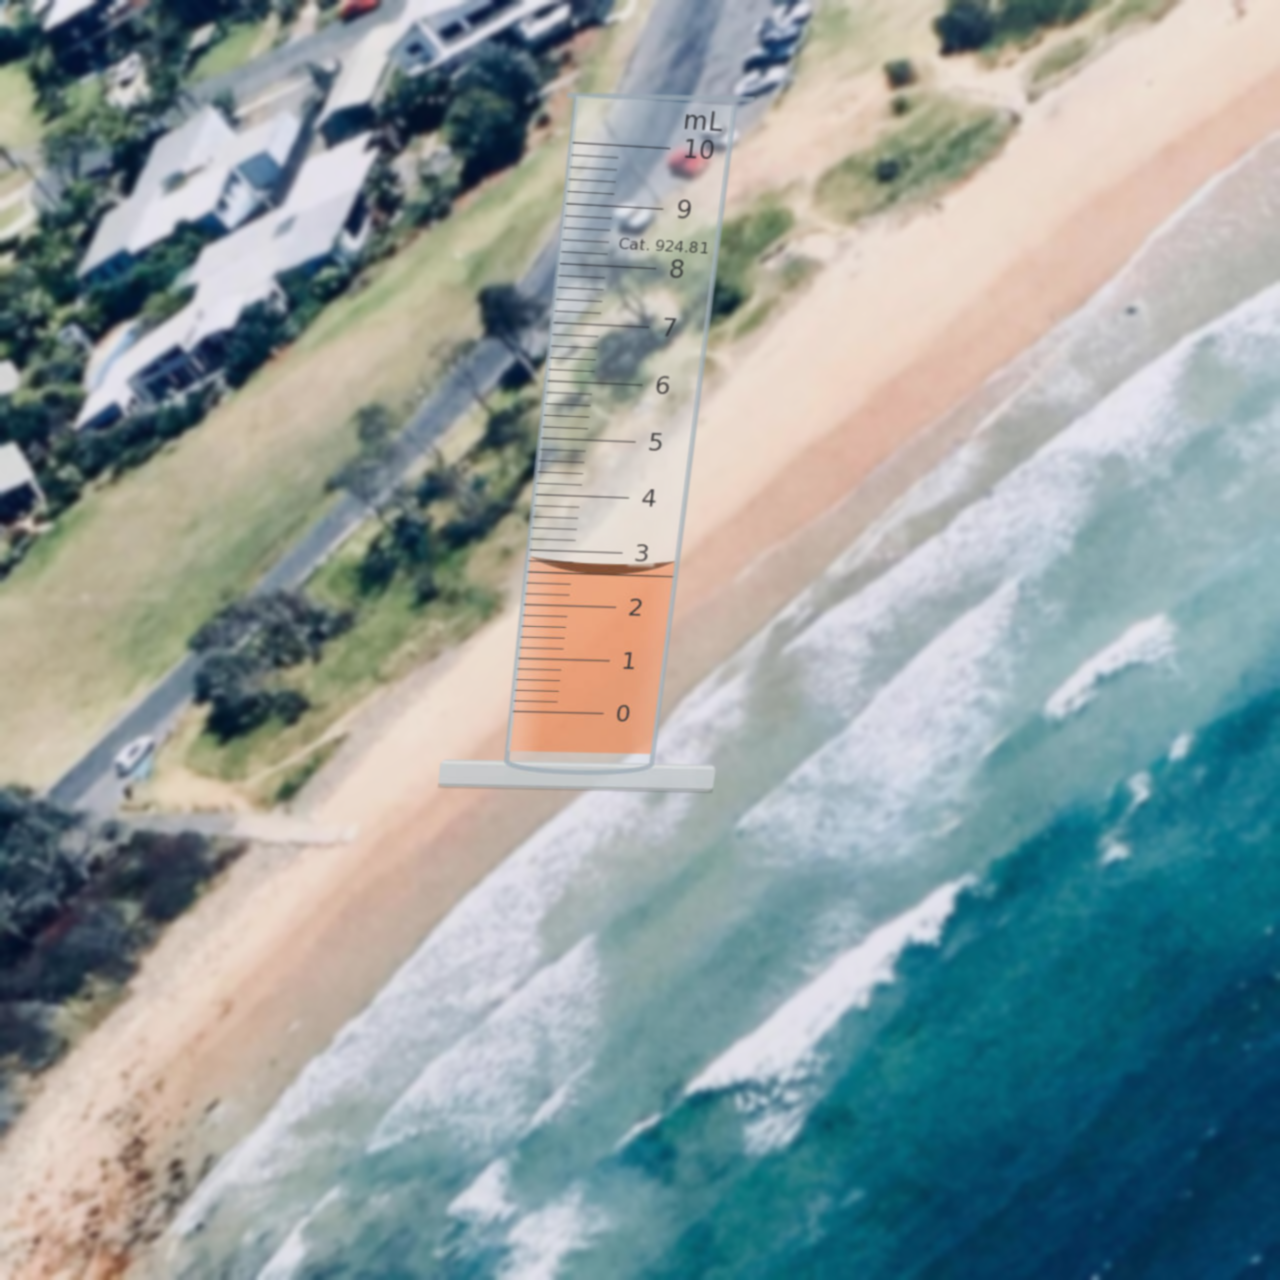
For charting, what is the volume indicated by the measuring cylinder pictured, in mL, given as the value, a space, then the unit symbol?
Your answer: 2.6 mL
